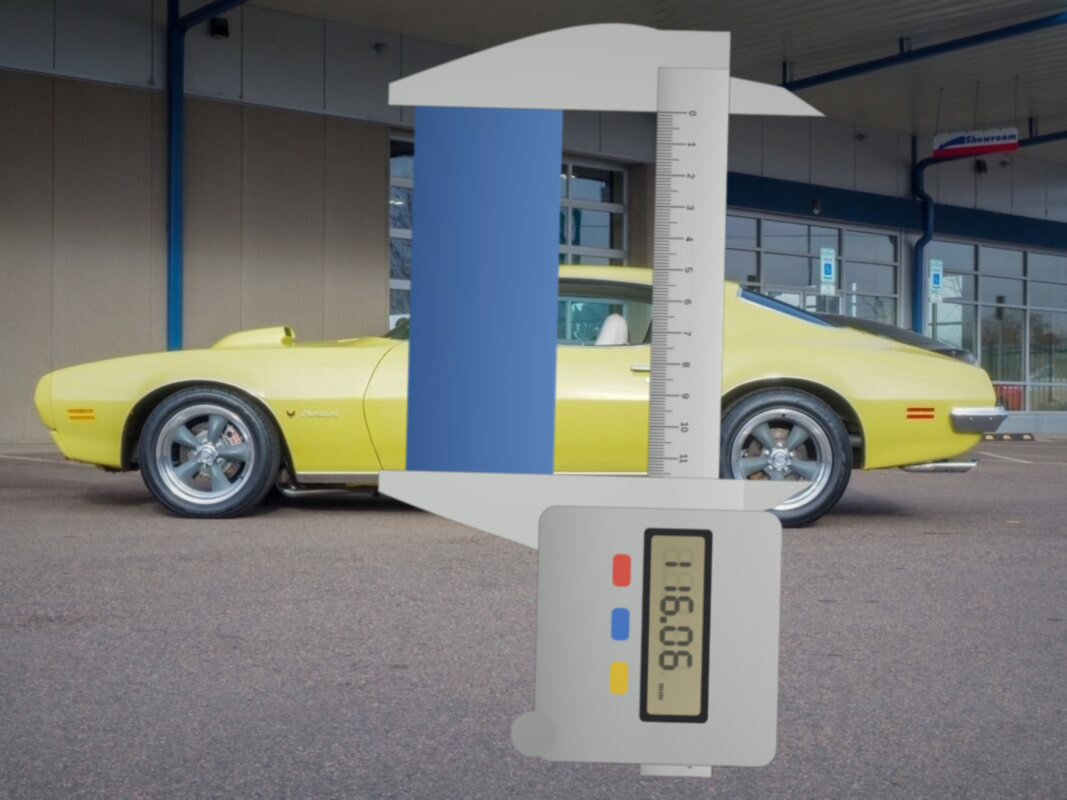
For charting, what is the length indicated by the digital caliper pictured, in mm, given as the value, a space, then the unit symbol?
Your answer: 116.06 mm
